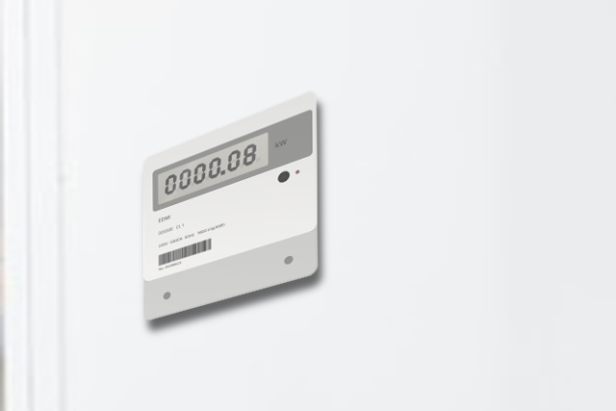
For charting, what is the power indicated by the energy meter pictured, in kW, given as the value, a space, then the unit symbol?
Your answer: 0.08 kW
